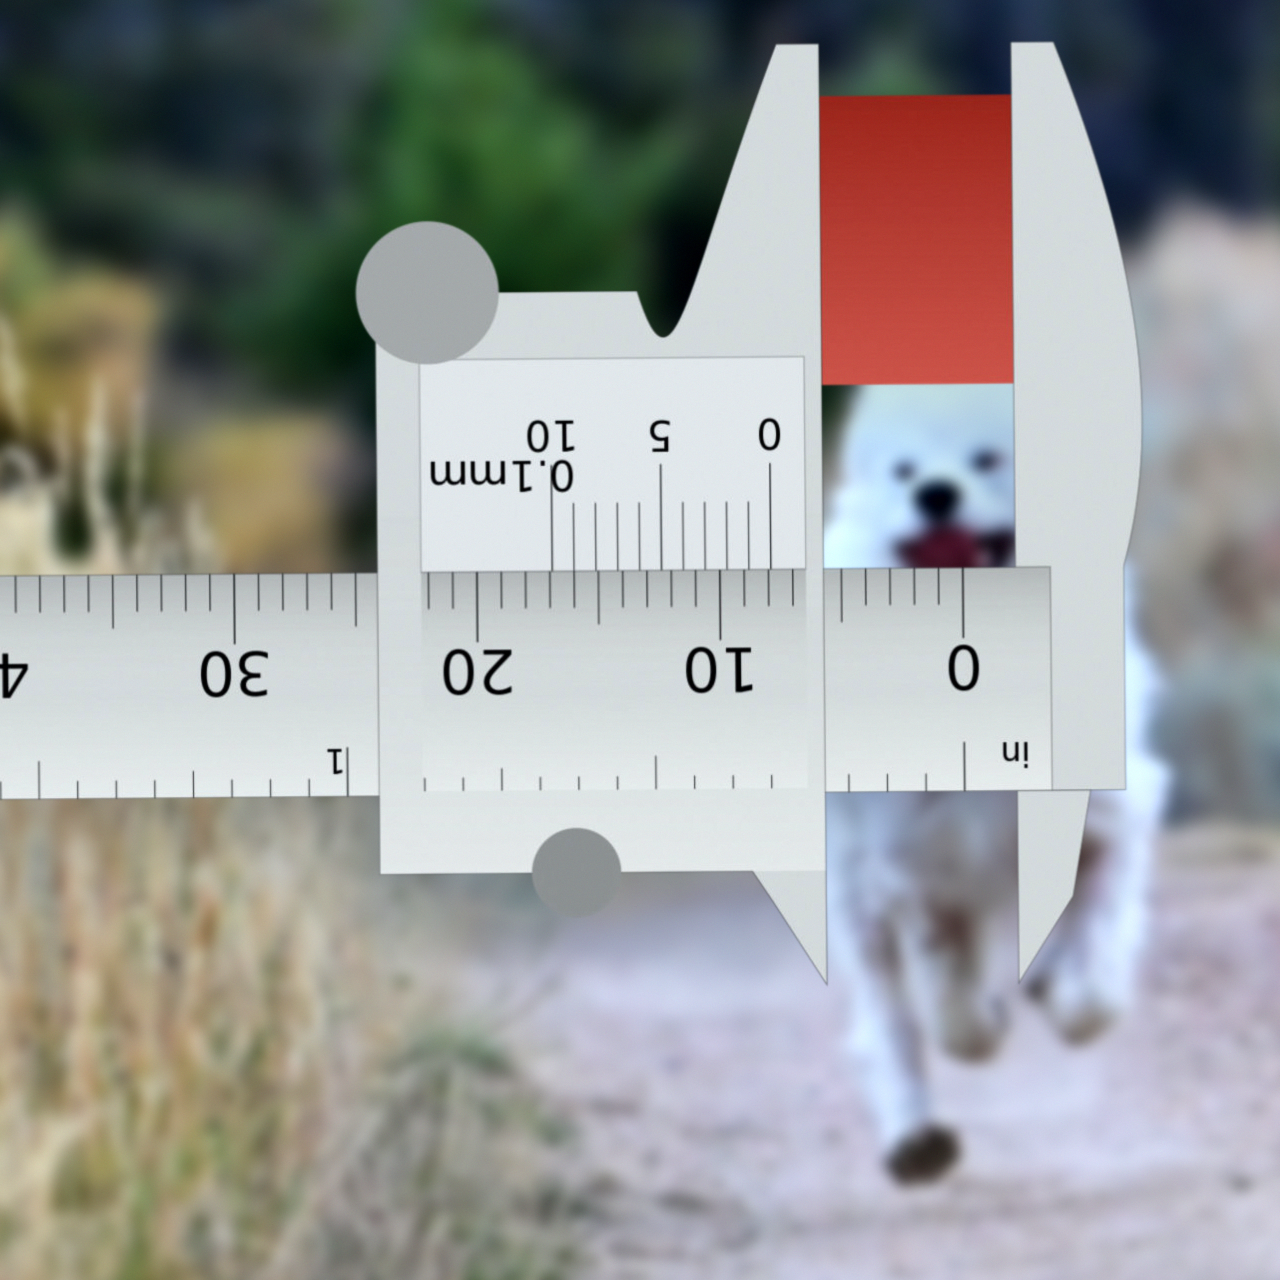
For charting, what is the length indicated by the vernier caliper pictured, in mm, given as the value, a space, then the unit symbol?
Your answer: 7.9 mm
